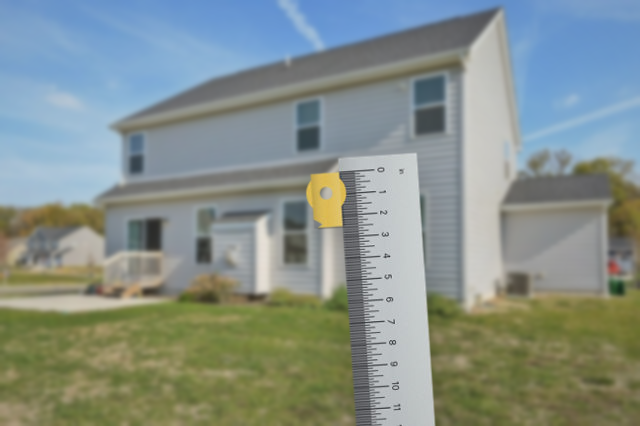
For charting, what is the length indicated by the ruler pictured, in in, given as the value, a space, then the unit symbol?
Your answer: 2.5 in
